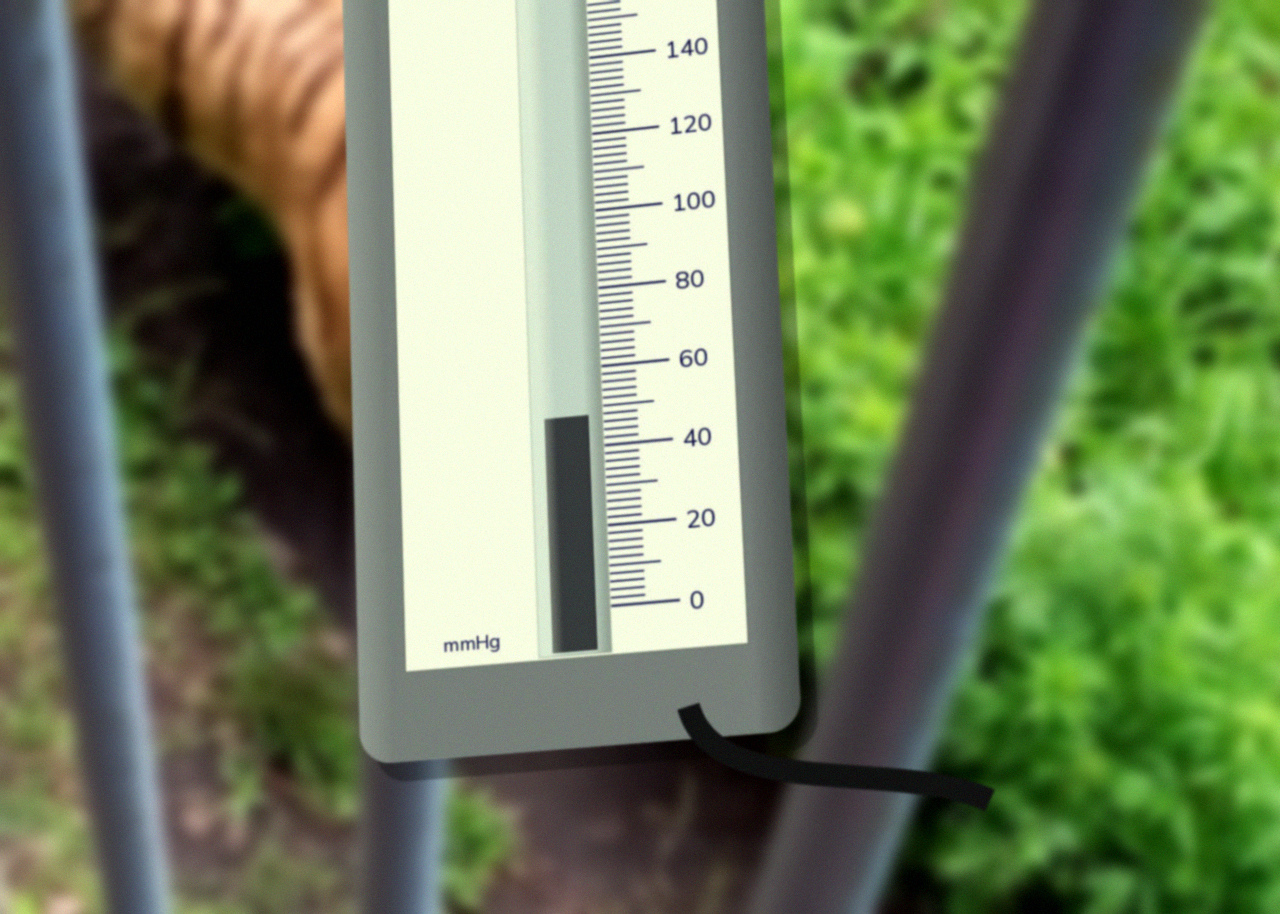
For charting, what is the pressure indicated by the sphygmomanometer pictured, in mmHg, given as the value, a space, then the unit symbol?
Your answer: 48 mmHg
